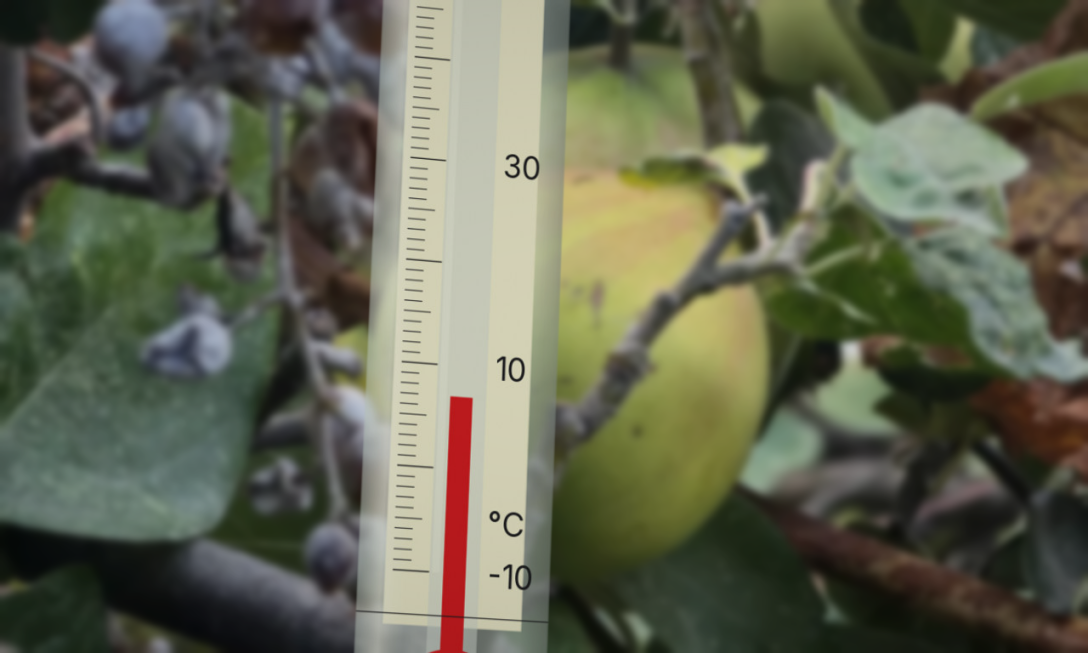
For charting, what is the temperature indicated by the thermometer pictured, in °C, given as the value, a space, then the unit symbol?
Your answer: 7 °C
